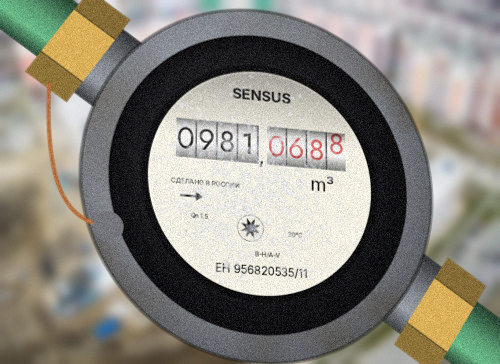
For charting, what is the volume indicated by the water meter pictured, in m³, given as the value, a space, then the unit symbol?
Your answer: 981.0688 m³
